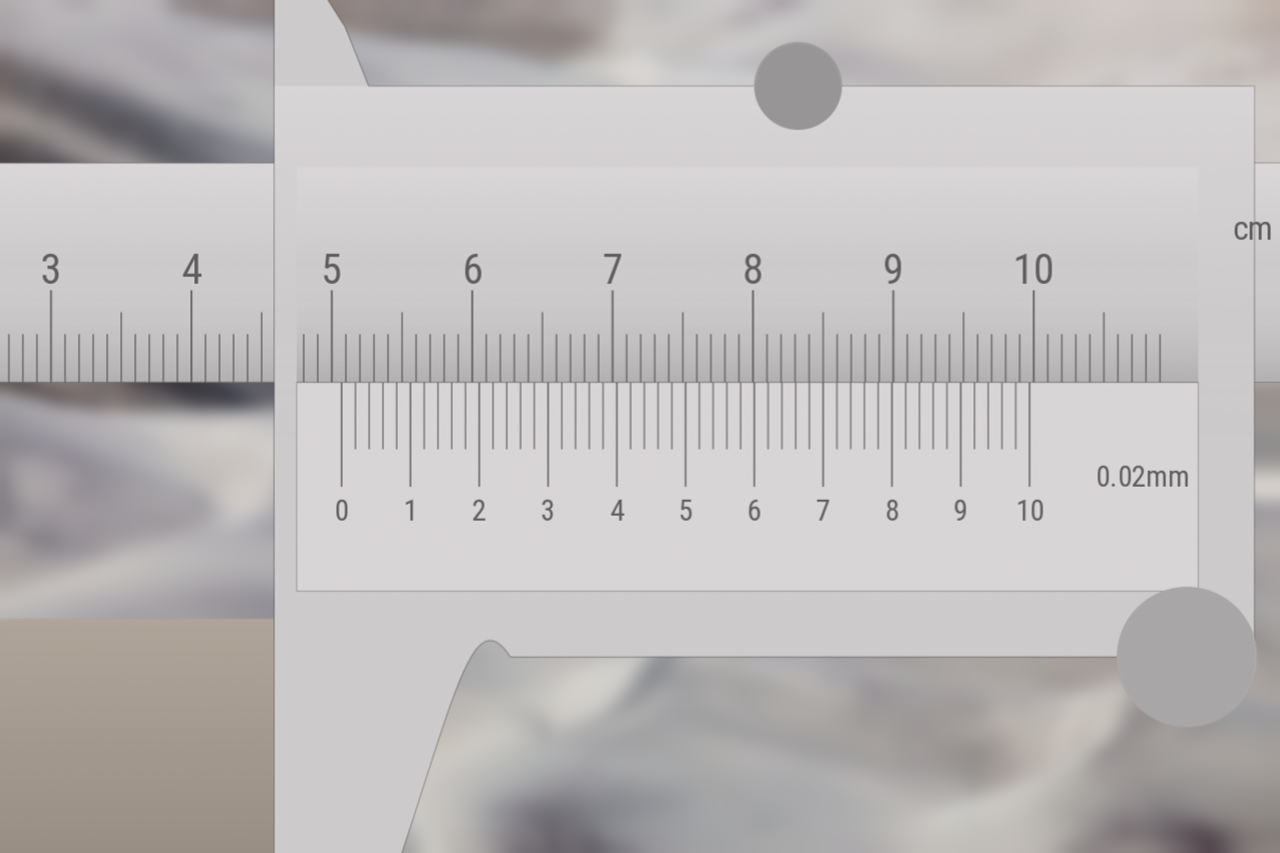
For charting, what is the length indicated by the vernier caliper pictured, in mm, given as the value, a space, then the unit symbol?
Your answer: 50.7 mm
